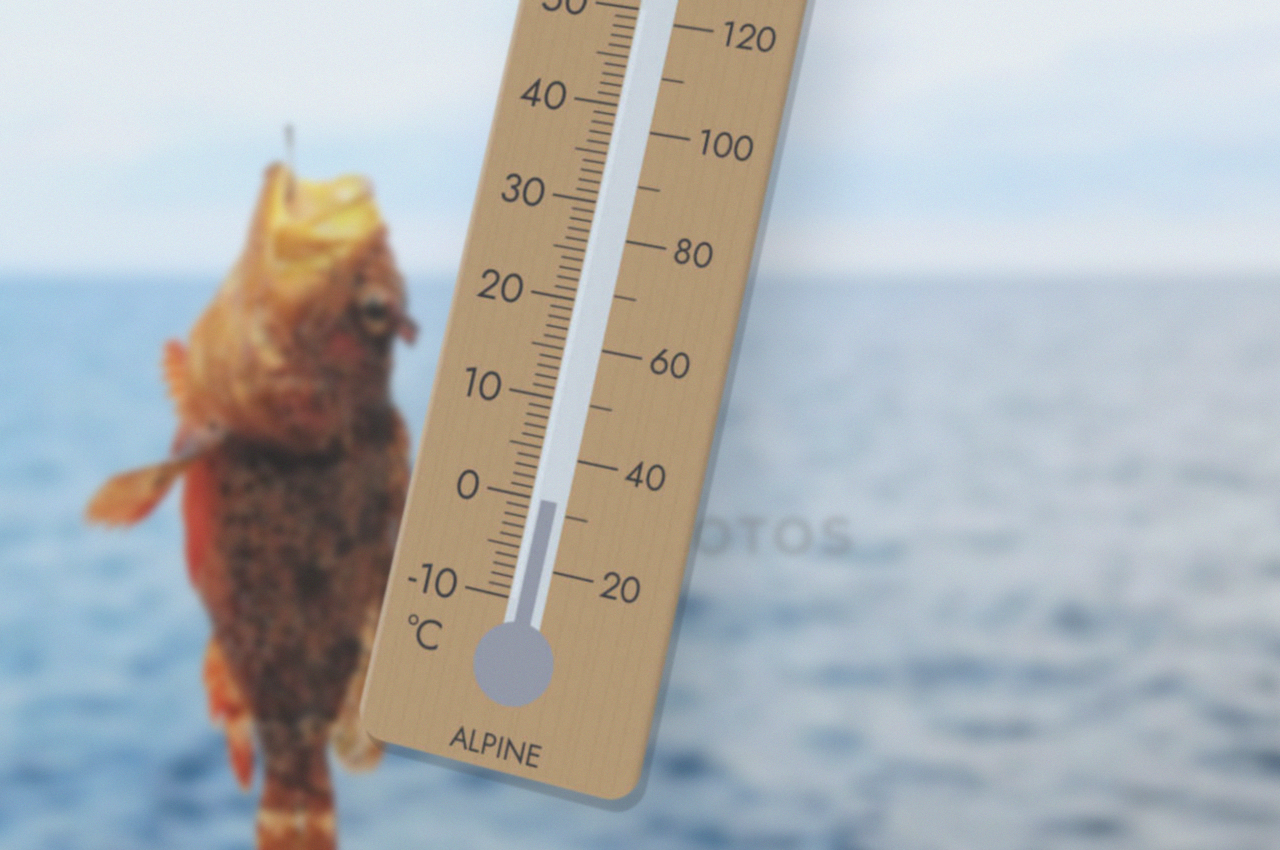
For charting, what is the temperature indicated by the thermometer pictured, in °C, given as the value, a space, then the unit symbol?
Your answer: 0 °C
